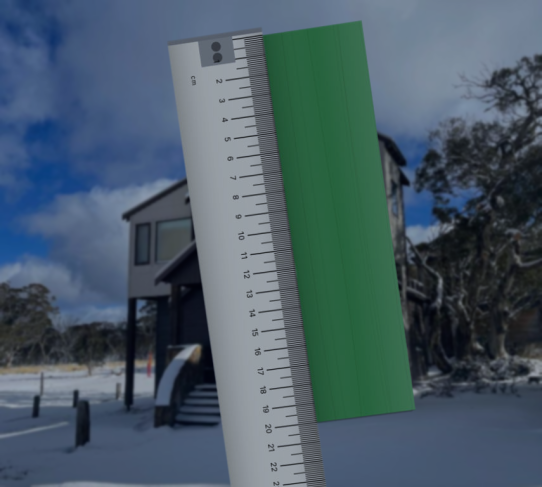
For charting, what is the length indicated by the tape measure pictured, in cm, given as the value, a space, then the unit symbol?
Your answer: 20 cm
